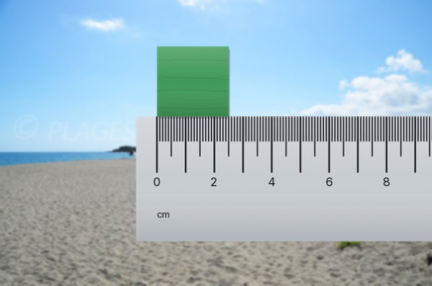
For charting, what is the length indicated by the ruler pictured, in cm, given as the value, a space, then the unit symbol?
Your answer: 2.5 cm
